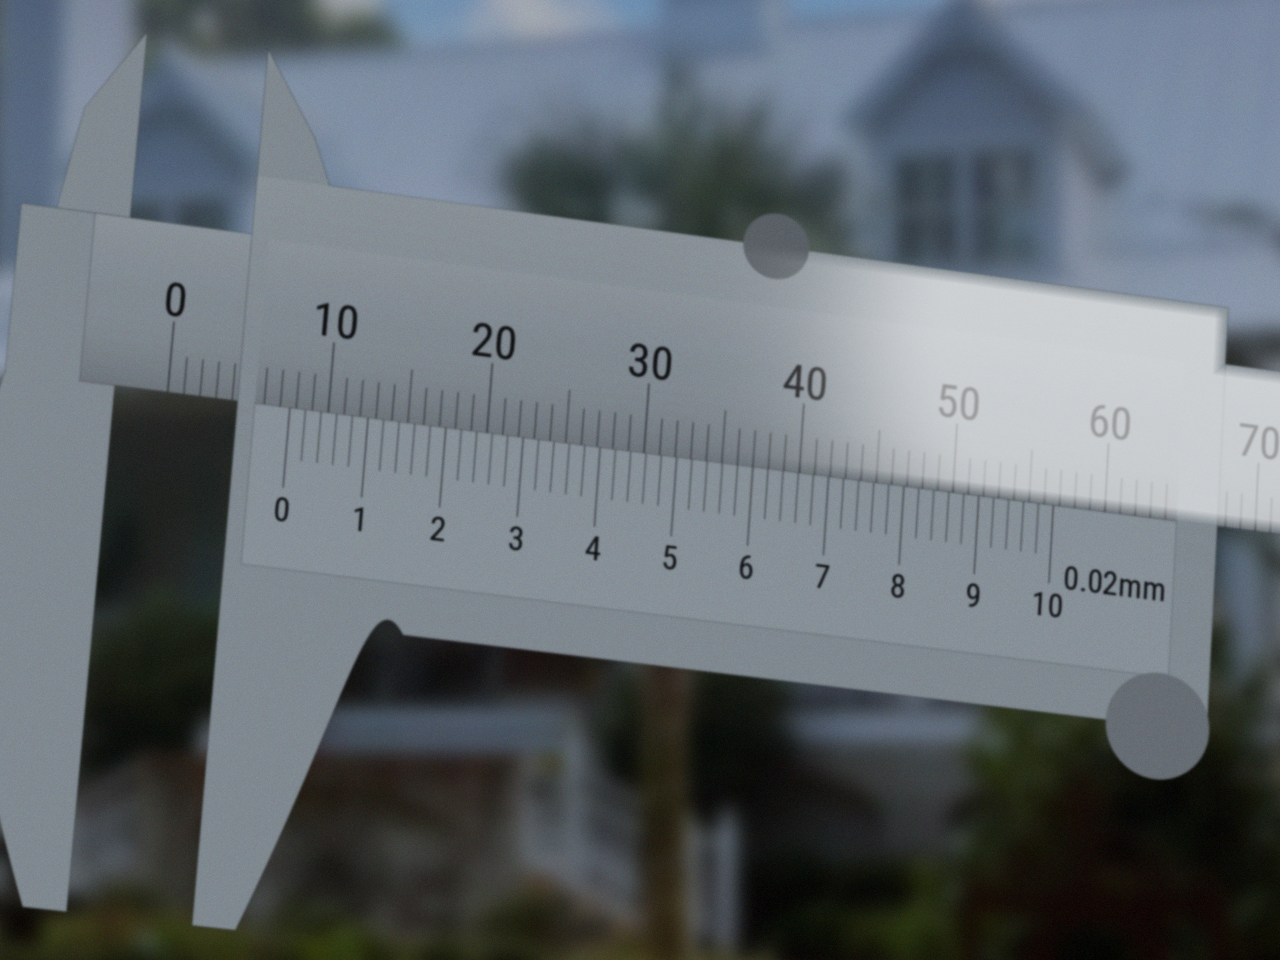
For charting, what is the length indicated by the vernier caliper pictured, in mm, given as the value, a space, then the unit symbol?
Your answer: 7.6 mm
